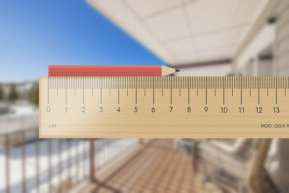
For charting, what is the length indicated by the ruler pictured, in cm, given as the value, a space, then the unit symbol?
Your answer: 7.5 cm
